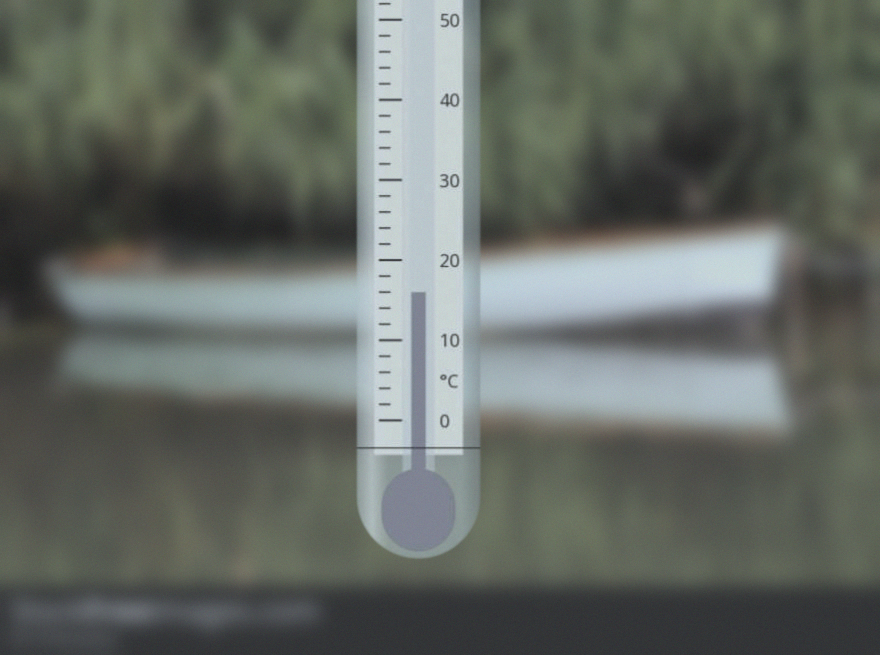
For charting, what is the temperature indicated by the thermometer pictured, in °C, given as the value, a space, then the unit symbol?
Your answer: 16 °C
